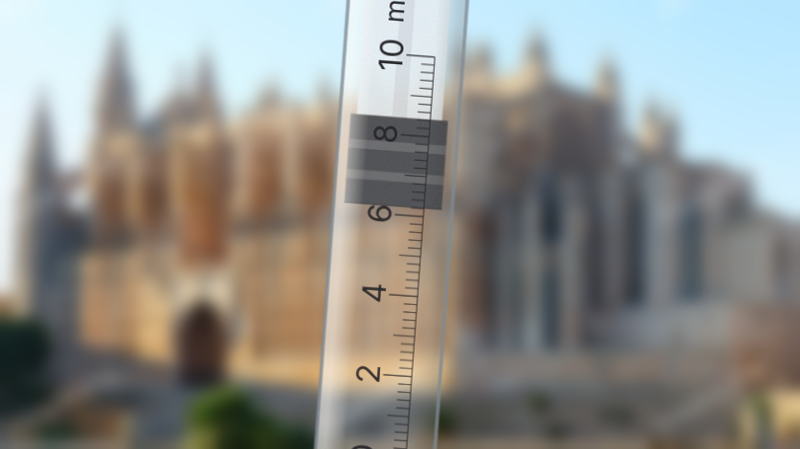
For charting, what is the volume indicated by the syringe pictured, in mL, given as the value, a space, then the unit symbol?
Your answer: 6.2 mL
